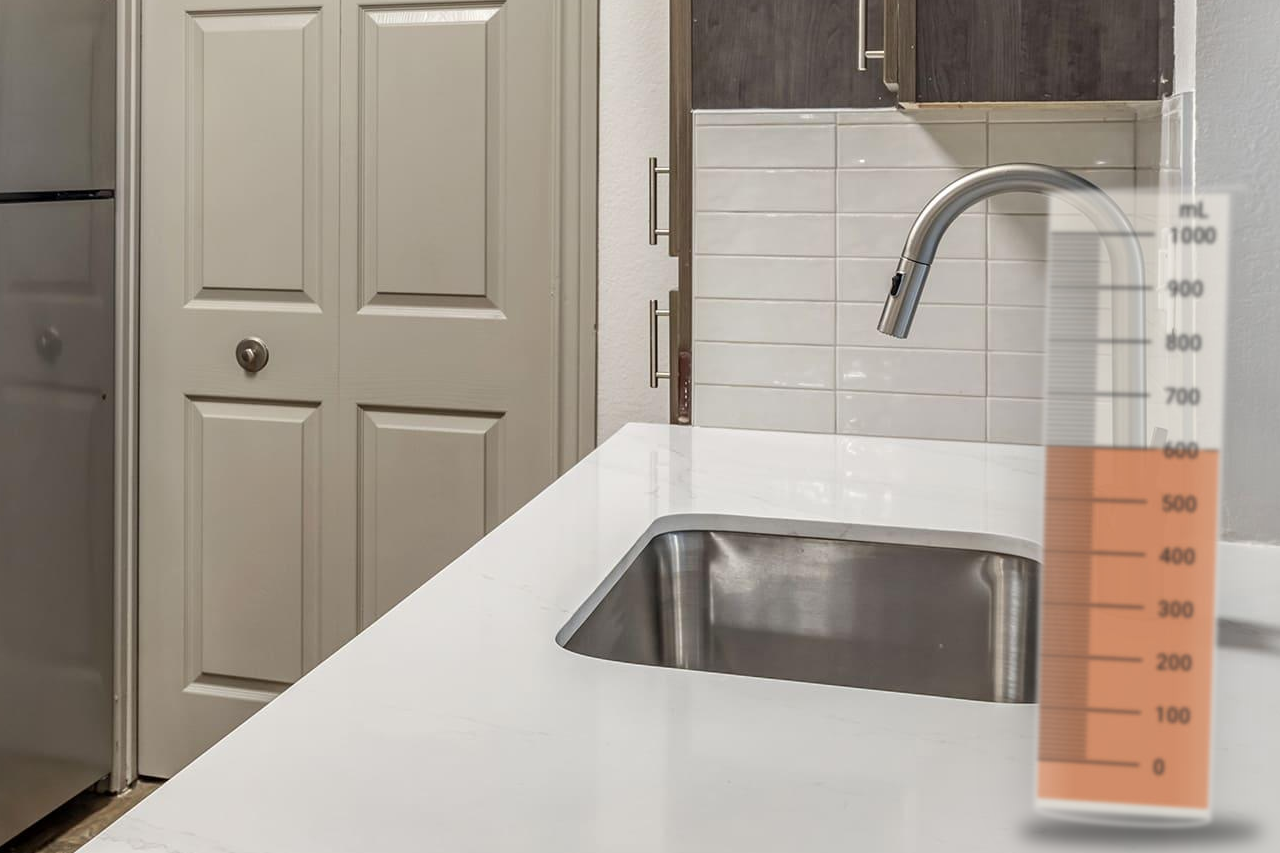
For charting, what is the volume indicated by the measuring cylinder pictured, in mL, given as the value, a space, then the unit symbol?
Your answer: 600 mL
